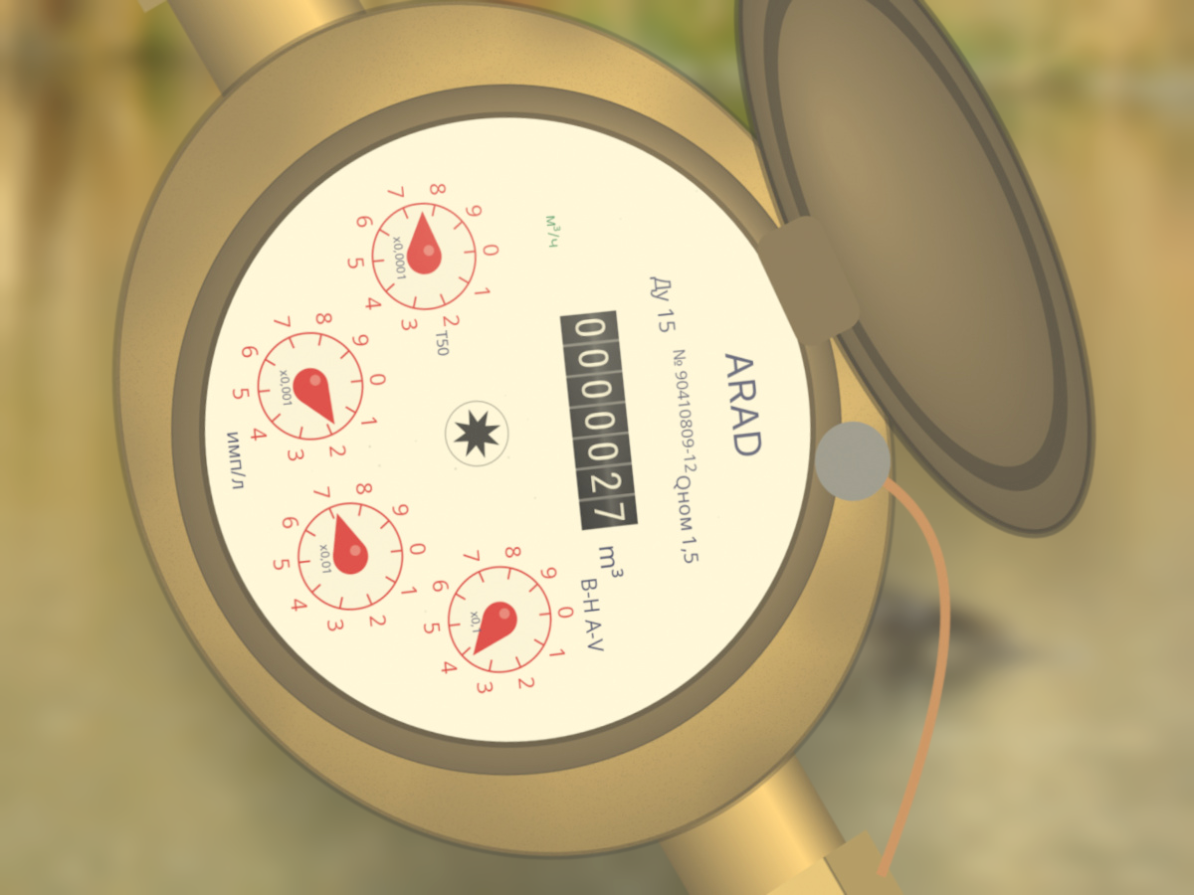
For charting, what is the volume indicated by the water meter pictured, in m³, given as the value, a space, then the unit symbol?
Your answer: 27.3717 m³
